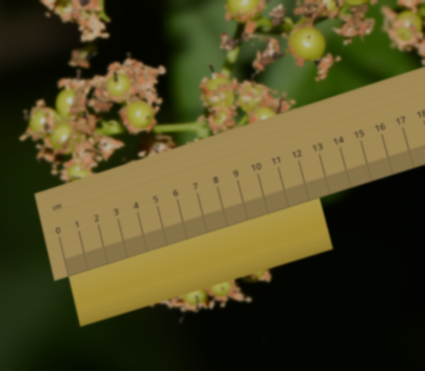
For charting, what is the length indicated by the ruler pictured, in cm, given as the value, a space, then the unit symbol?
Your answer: 12.5 cm
